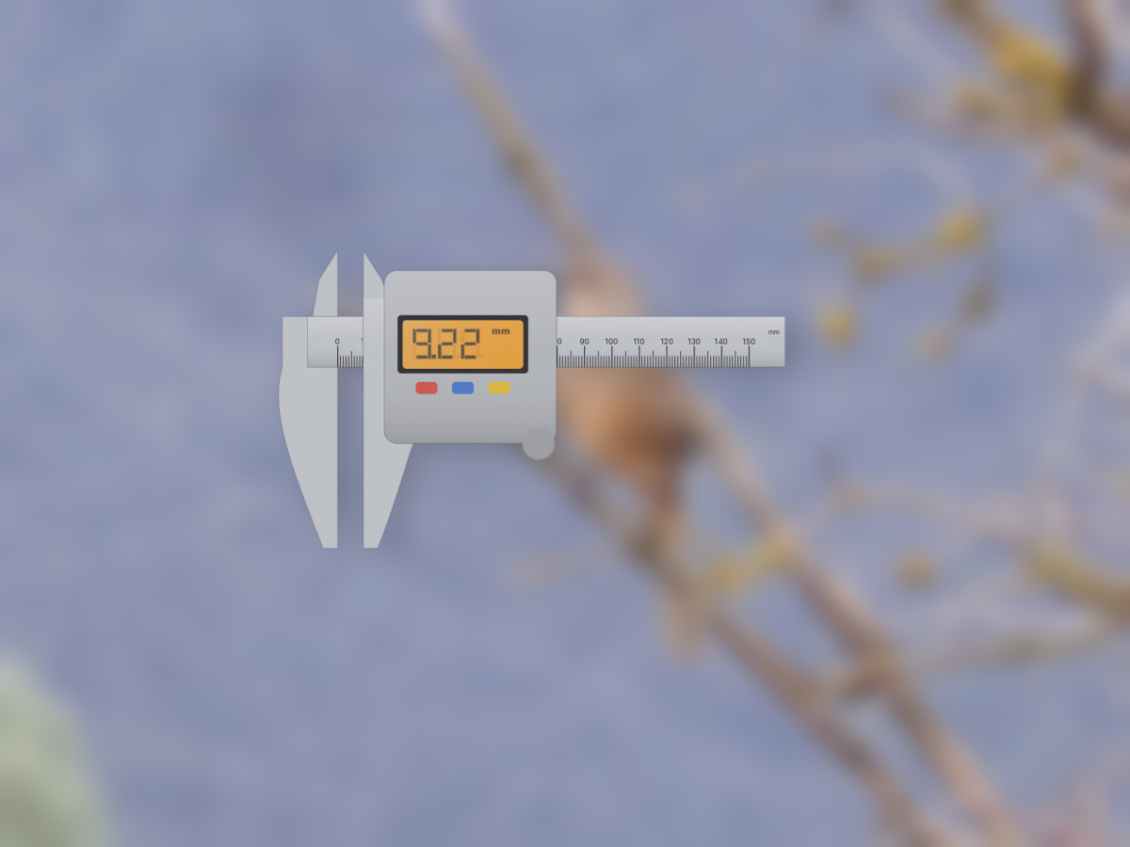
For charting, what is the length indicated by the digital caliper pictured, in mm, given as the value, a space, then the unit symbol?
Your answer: 9.22 mm
